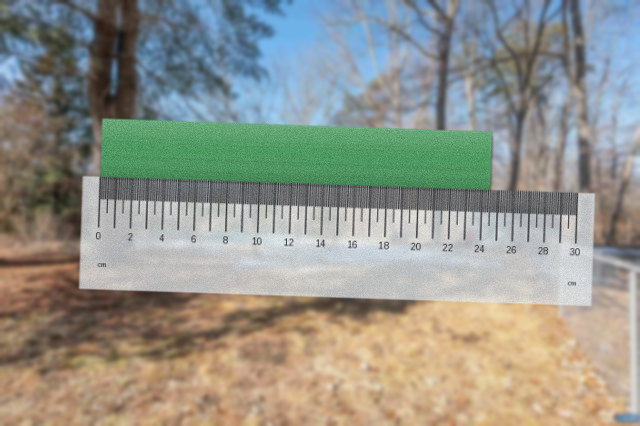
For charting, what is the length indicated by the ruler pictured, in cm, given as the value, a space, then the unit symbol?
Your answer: 24.5 cm
